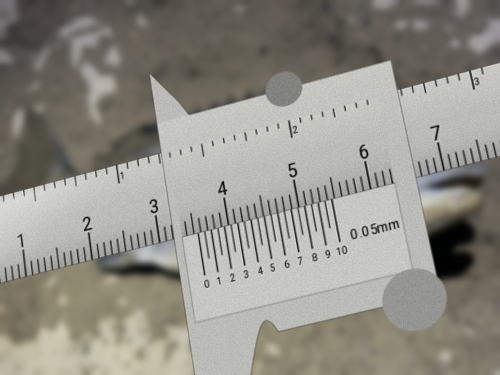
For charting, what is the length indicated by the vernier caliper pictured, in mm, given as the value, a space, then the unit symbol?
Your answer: 35.6 mm
